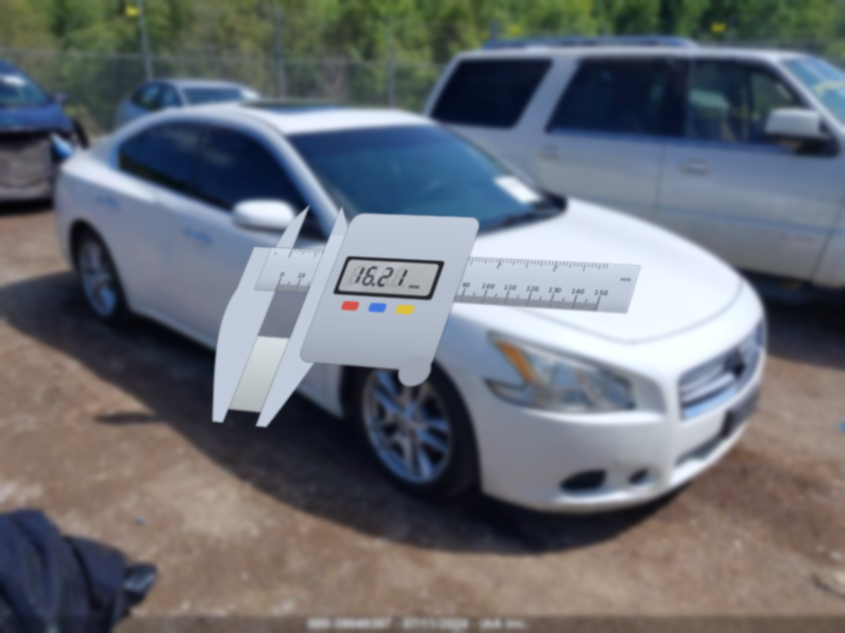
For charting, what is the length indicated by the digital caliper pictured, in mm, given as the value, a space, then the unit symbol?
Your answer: 16.21 mm
